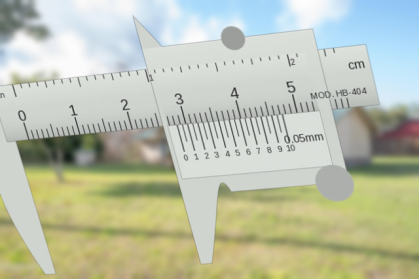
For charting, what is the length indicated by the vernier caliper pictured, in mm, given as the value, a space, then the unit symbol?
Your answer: 28.4 mm
